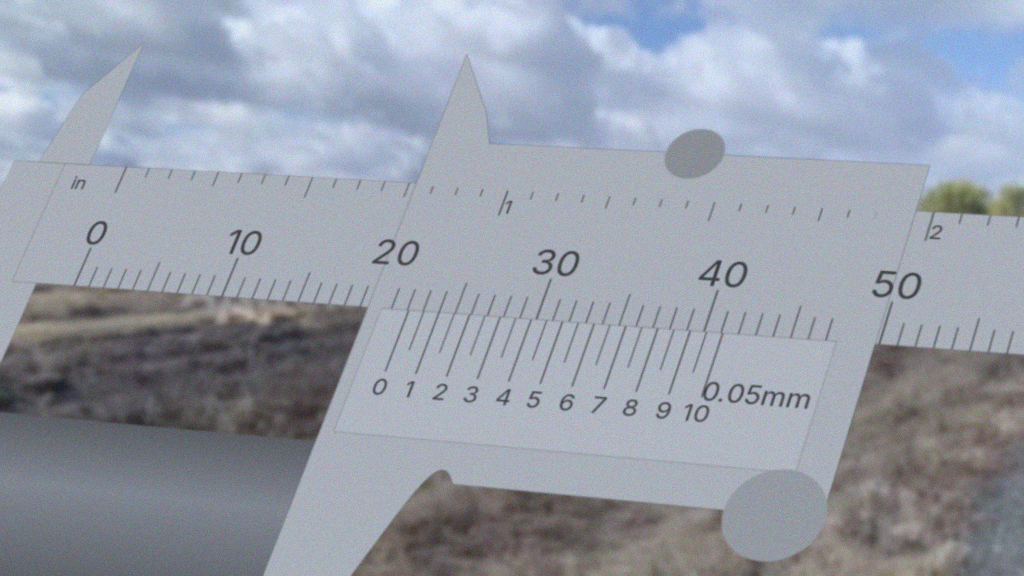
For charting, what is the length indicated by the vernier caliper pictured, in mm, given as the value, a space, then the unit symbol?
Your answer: 22.1 mm
